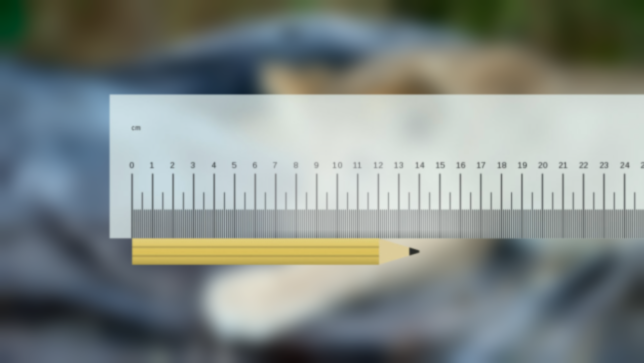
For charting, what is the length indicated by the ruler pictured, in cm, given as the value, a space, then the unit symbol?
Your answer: 14 cm
